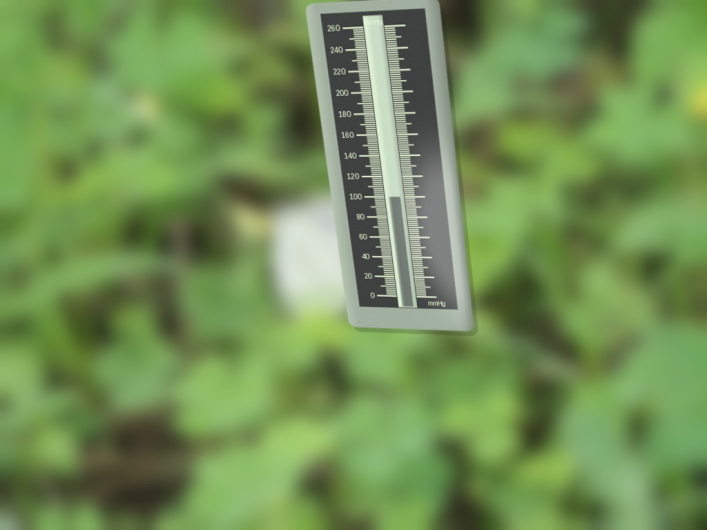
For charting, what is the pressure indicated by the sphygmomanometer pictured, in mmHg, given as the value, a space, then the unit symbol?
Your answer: 100 mmHg
